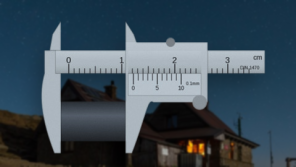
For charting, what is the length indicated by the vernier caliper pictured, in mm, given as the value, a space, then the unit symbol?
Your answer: 12.2 mm
